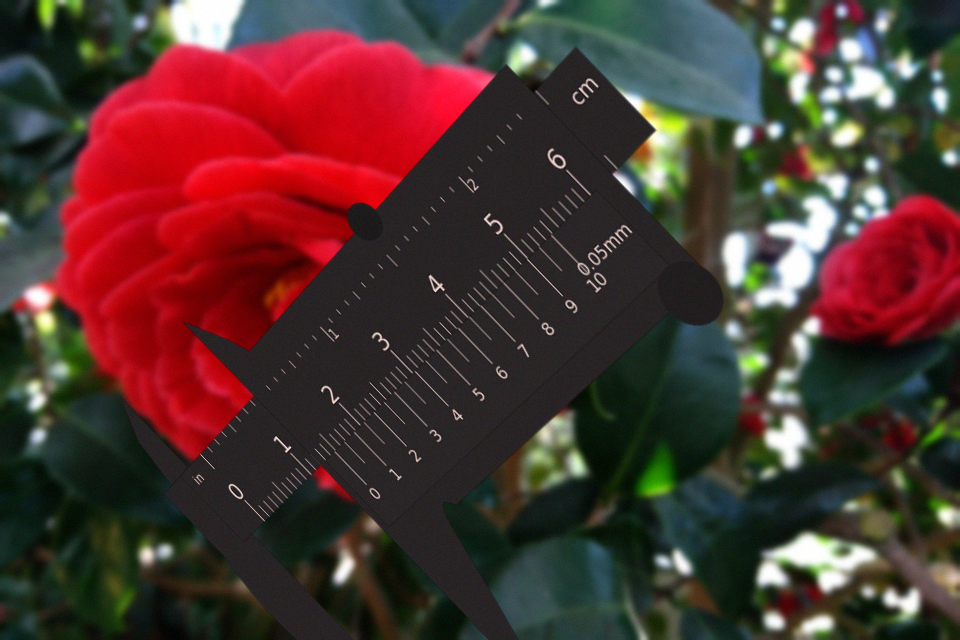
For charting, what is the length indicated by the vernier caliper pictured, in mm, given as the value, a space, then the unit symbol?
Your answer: 14.8 mm
